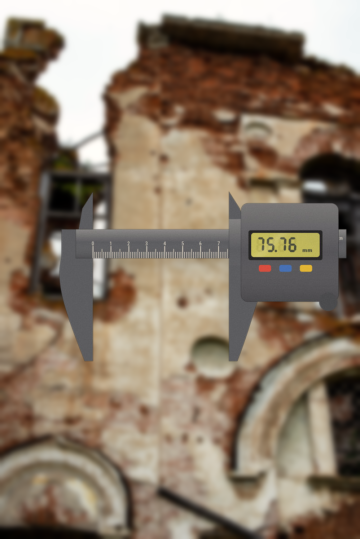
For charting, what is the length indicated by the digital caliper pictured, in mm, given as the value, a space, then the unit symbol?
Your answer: 75.76 mm
